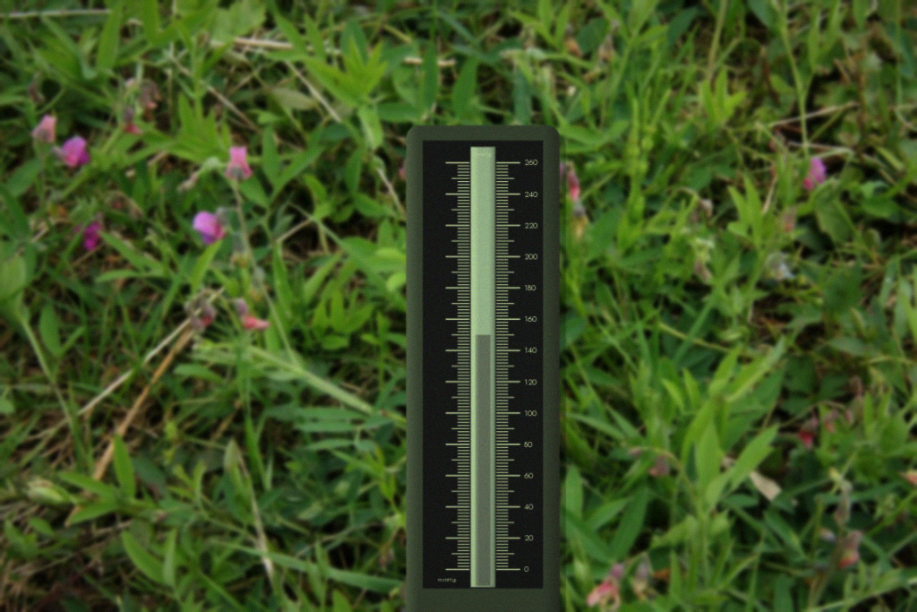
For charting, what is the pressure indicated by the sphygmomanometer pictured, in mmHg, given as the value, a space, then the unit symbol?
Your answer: 150 mmHg
